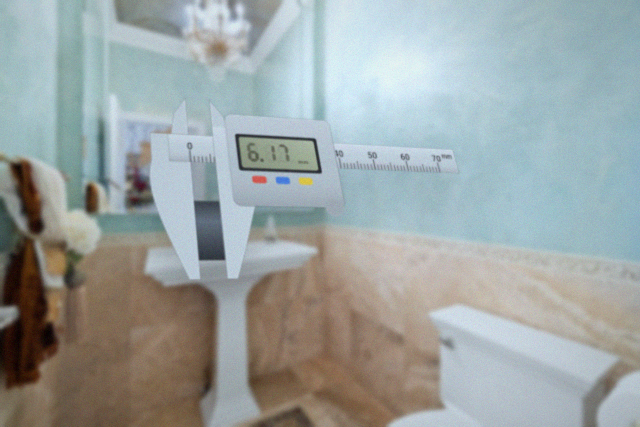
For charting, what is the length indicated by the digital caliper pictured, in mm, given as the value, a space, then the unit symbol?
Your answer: 6.17 mm
